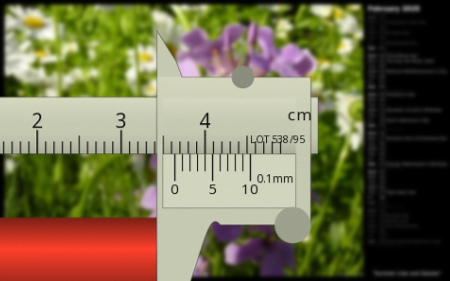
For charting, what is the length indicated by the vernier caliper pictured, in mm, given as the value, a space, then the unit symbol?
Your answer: 36.4 mm
